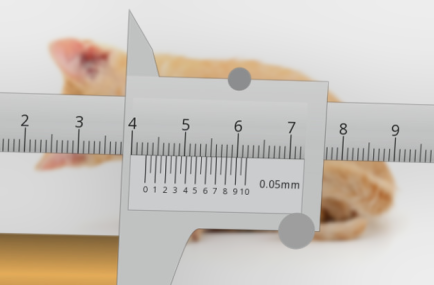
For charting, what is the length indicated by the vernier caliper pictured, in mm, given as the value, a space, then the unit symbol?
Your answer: 42.8 mm
